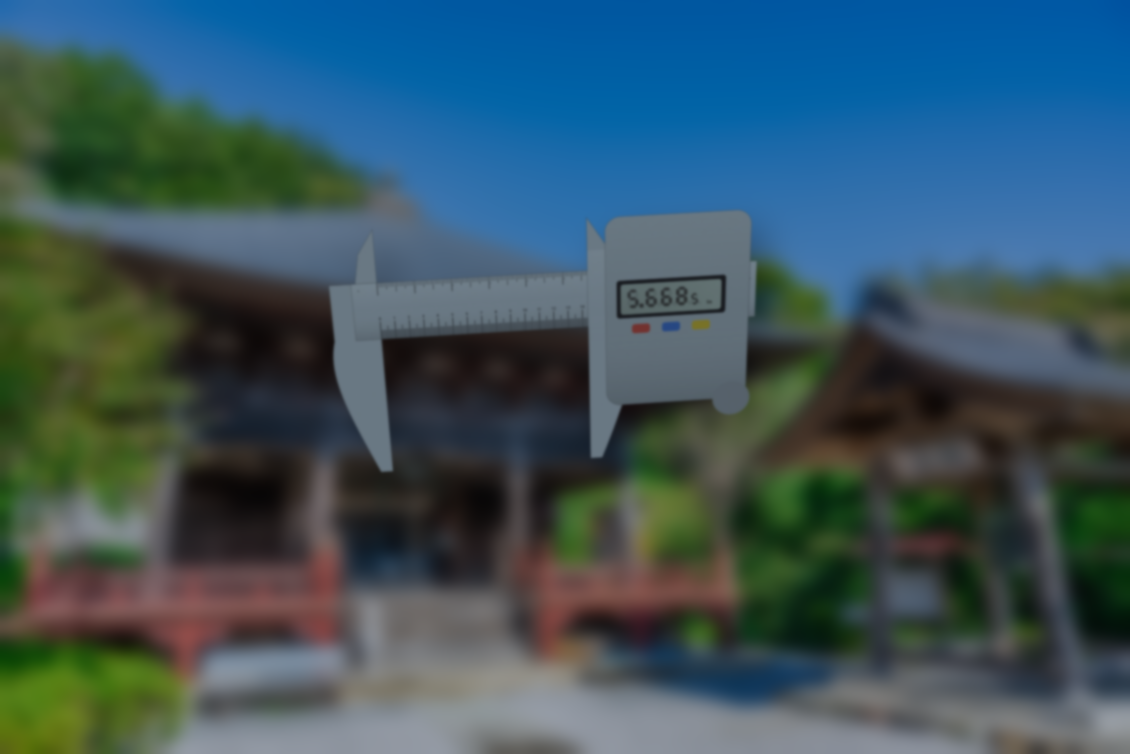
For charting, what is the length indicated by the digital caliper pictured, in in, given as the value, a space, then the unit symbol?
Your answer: 5.6685 in
